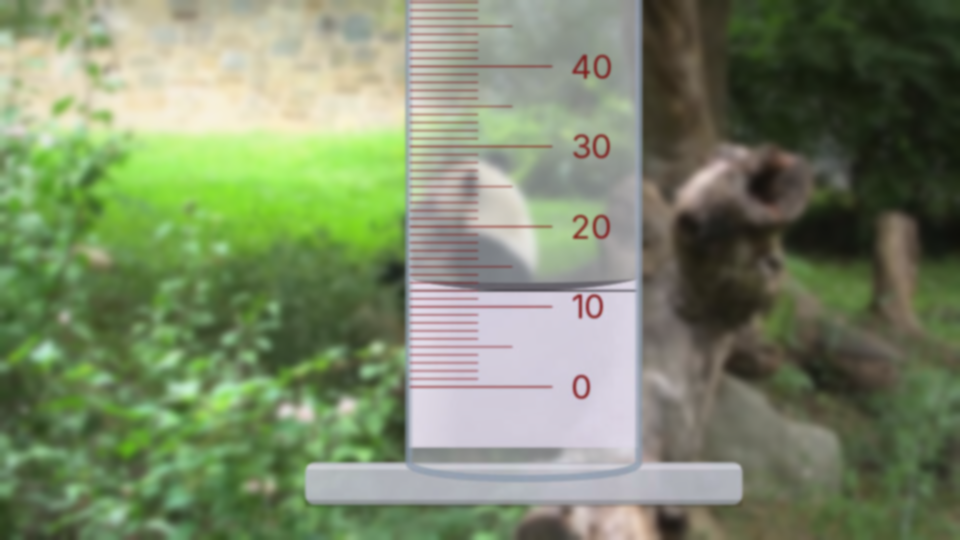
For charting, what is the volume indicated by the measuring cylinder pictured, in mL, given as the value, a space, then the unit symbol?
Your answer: 12 mL
